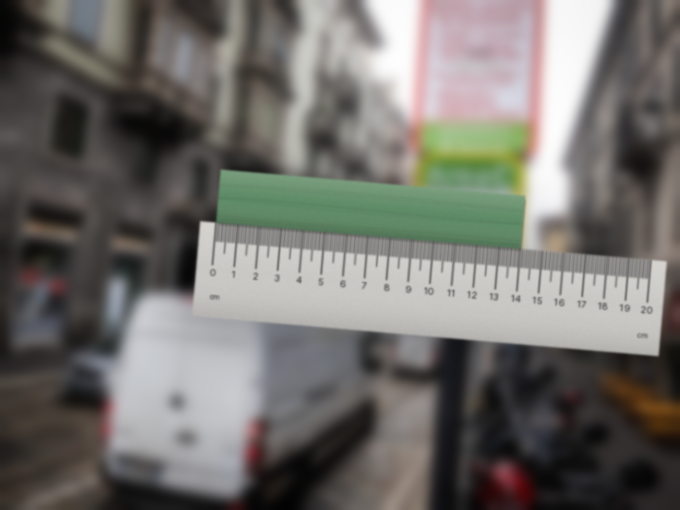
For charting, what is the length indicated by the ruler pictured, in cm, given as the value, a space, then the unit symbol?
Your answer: 14 cm
